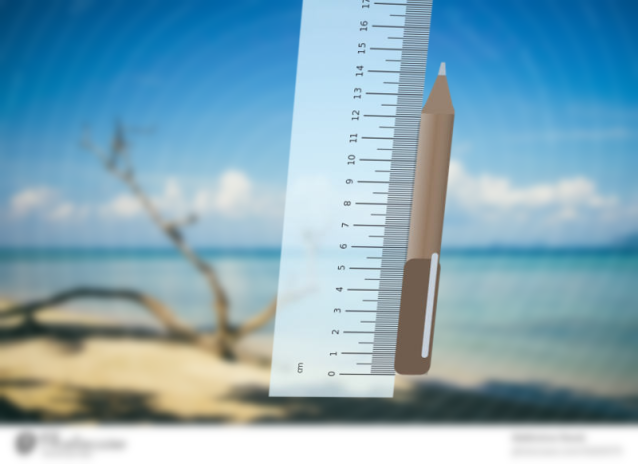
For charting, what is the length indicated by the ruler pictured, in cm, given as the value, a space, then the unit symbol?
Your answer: 14.5 cm
